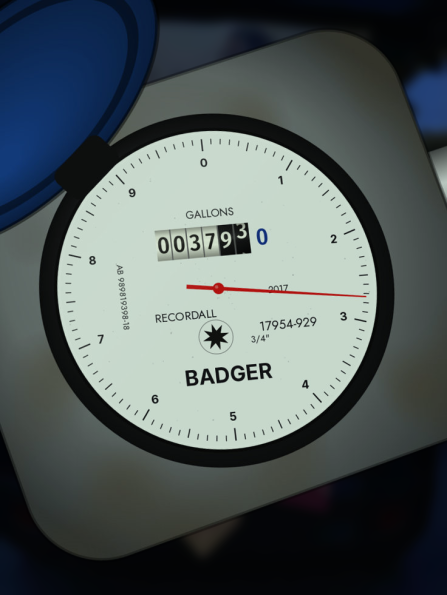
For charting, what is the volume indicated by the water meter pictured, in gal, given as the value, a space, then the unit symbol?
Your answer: 37932.7 gal
